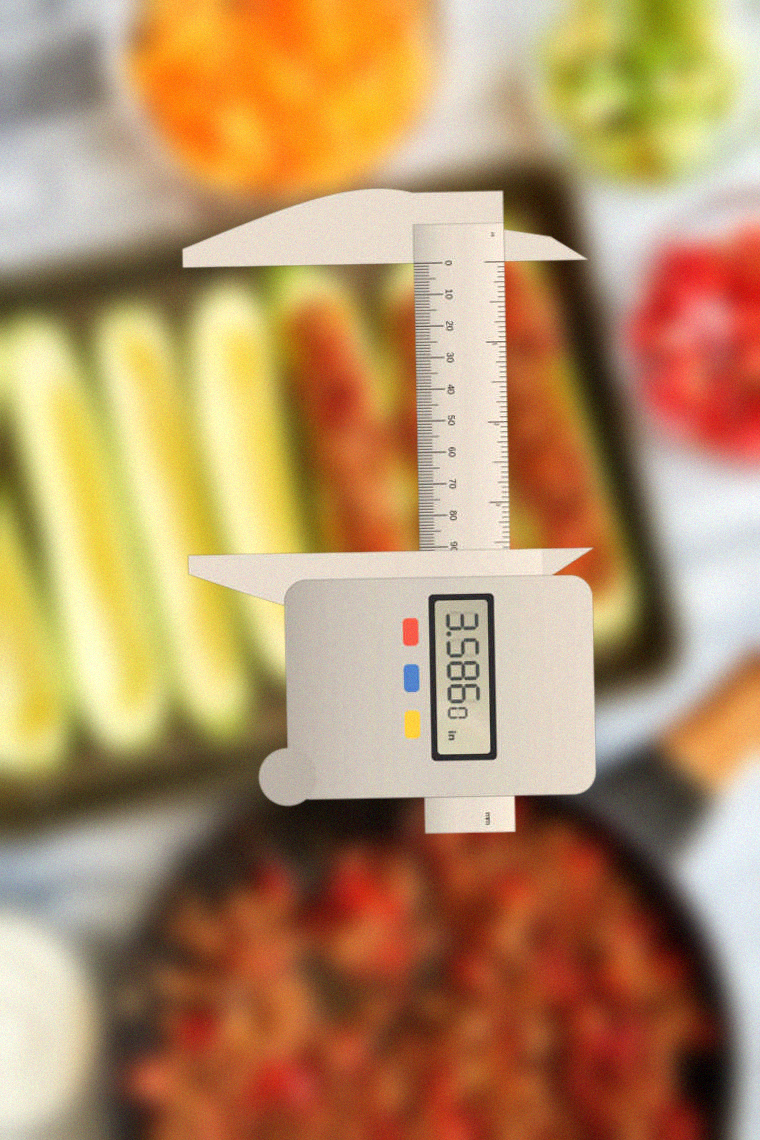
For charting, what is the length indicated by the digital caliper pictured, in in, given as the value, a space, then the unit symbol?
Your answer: 3.5860 in
